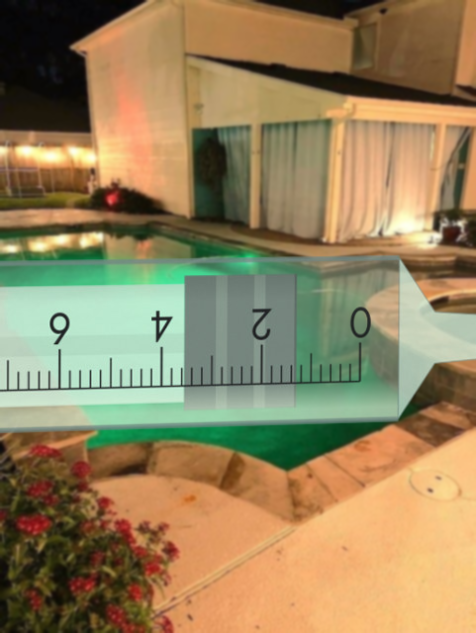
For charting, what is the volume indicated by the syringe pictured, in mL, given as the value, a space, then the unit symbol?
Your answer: 1.3 mL
